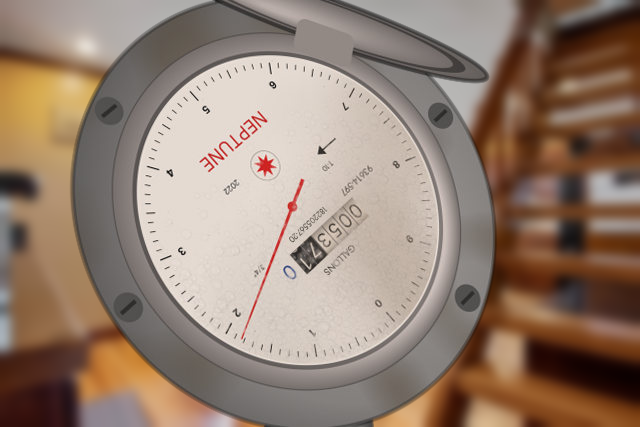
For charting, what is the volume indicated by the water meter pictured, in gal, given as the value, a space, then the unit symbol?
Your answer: 53711.8 gal
